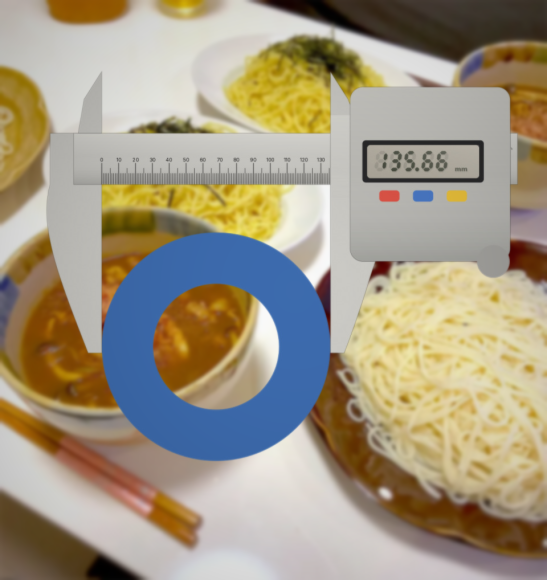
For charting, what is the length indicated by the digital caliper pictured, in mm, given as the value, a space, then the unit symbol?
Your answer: 135.66 mm
